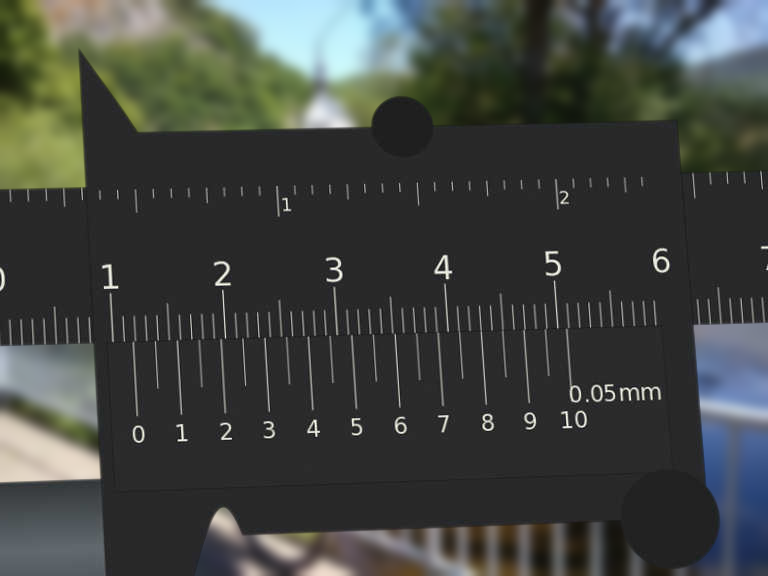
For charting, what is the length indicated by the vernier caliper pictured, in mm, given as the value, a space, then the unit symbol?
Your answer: 11.8 mm
